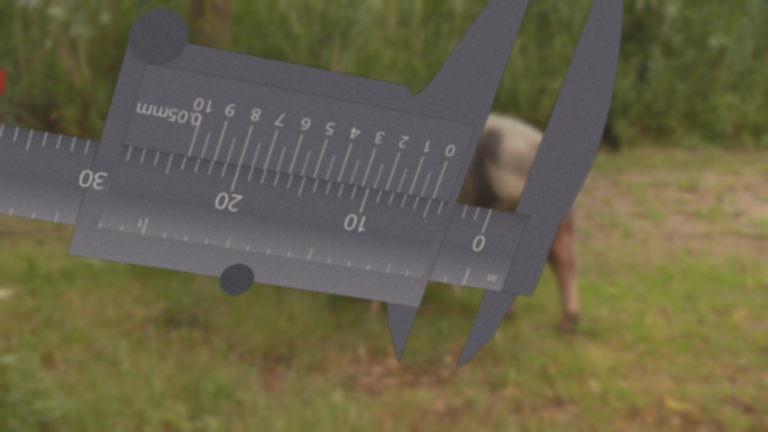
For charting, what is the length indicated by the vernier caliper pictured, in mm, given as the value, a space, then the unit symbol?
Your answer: 4.8 mm
